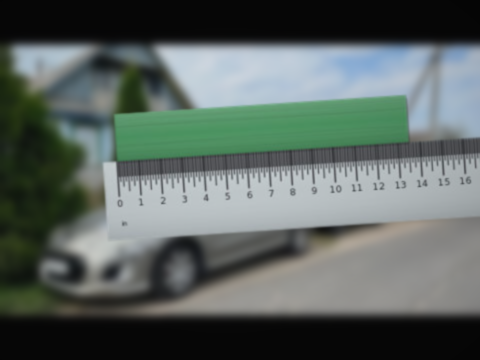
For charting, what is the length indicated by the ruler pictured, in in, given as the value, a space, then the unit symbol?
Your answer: 13.5 in
